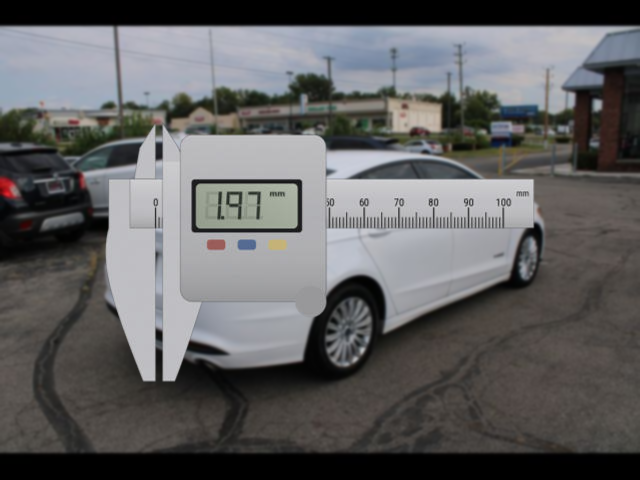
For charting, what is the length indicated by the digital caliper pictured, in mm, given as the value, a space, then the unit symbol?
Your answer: 1.97 mm
